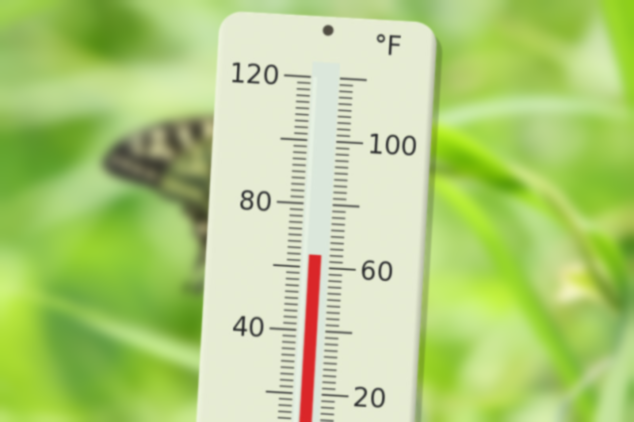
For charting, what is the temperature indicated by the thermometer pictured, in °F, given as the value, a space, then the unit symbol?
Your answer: 64 °F
